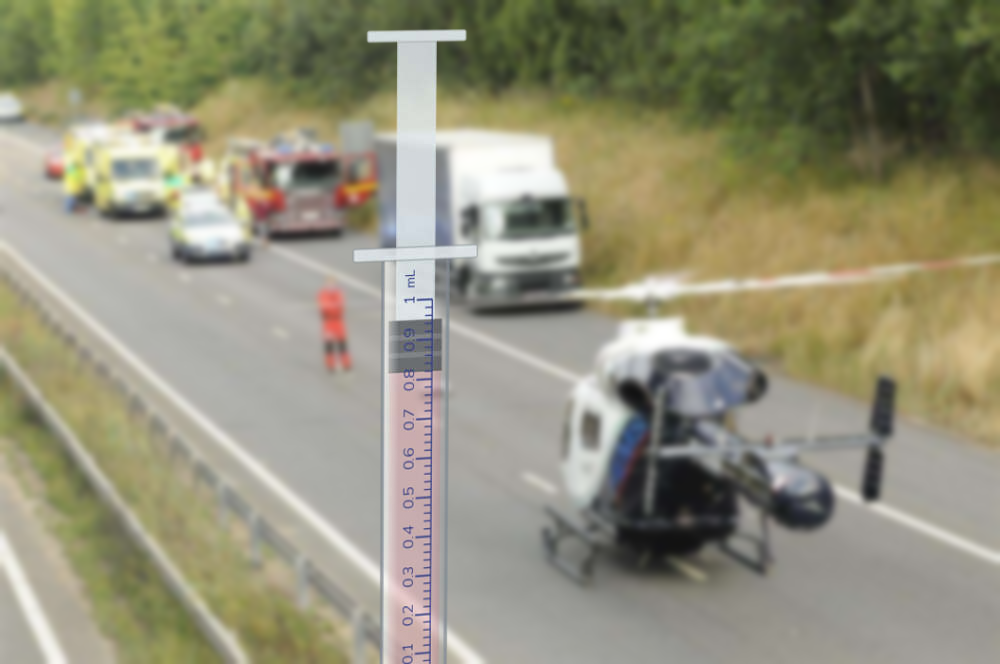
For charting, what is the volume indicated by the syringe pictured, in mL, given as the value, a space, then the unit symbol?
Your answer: 0.82 mL
